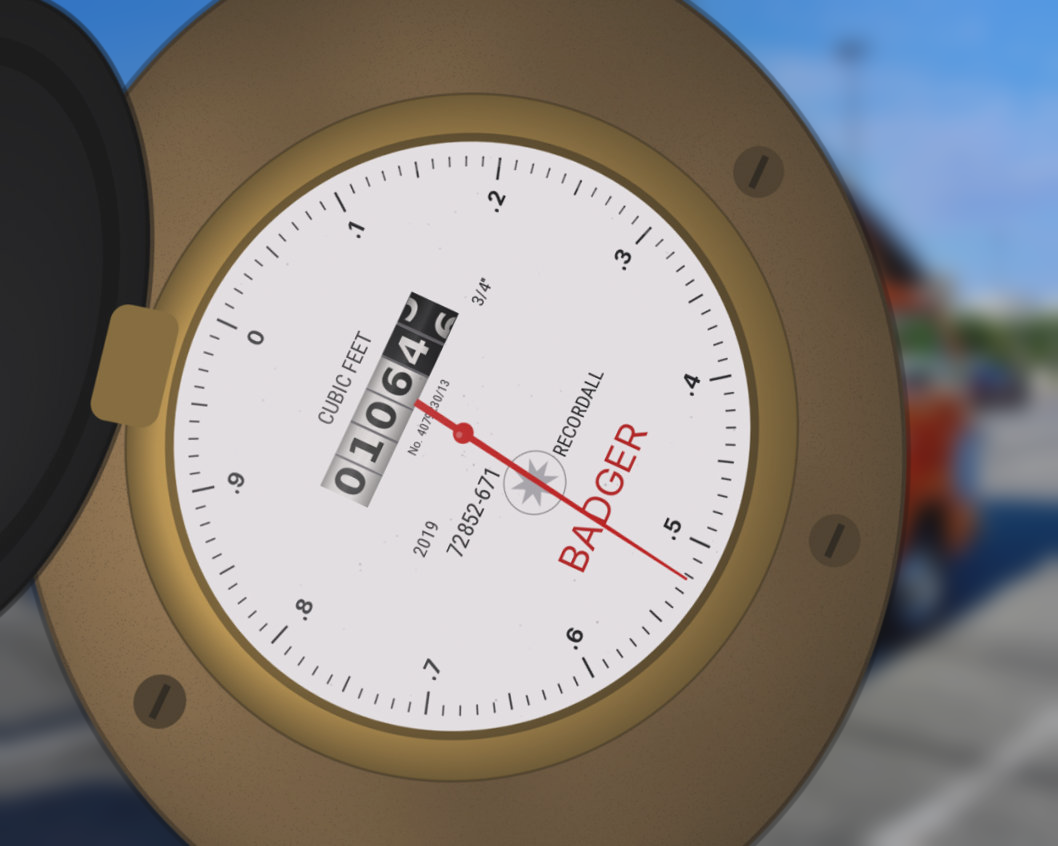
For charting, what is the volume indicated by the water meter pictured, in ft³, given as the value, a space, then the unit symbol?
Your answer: 10645.52 ft³
